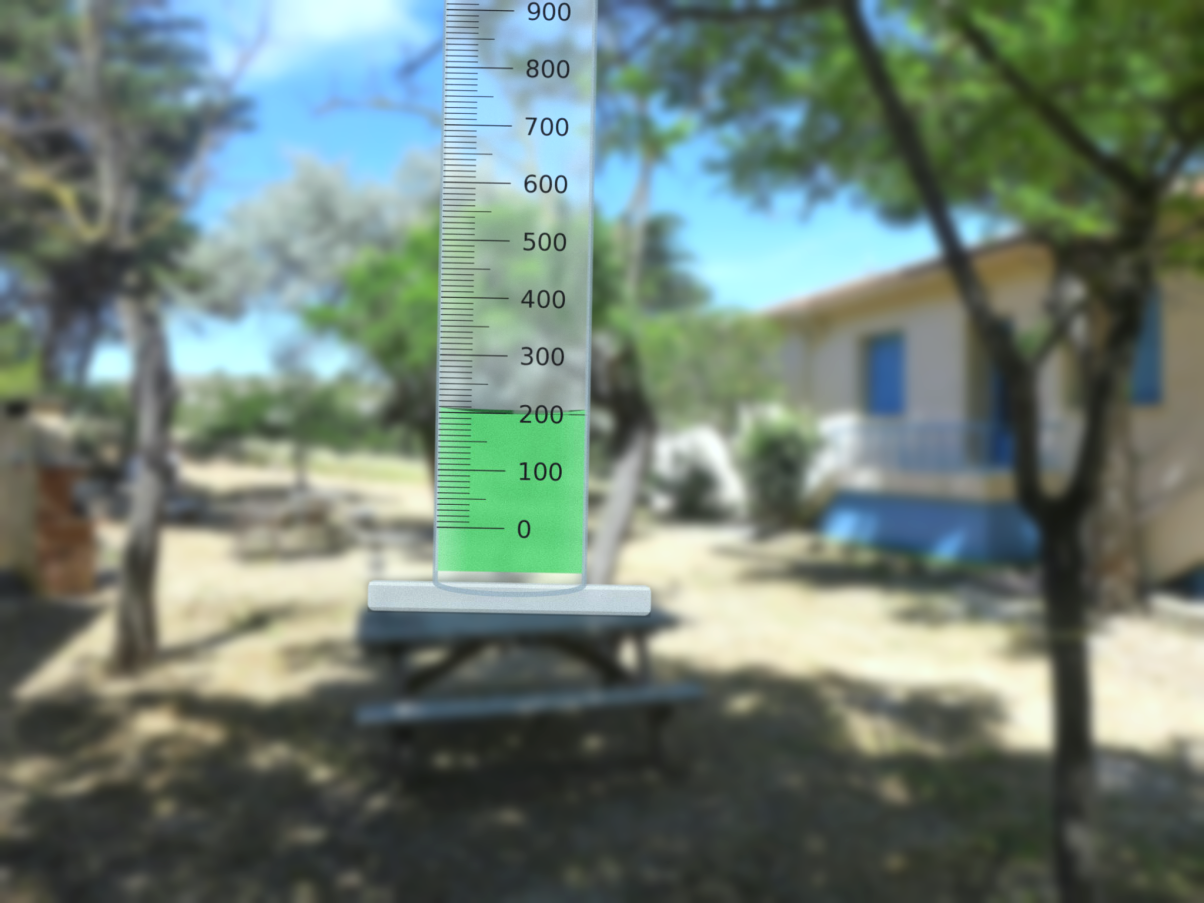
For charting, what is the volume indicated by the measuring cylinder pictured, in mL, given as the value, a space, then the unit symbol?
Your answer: 200 mL
